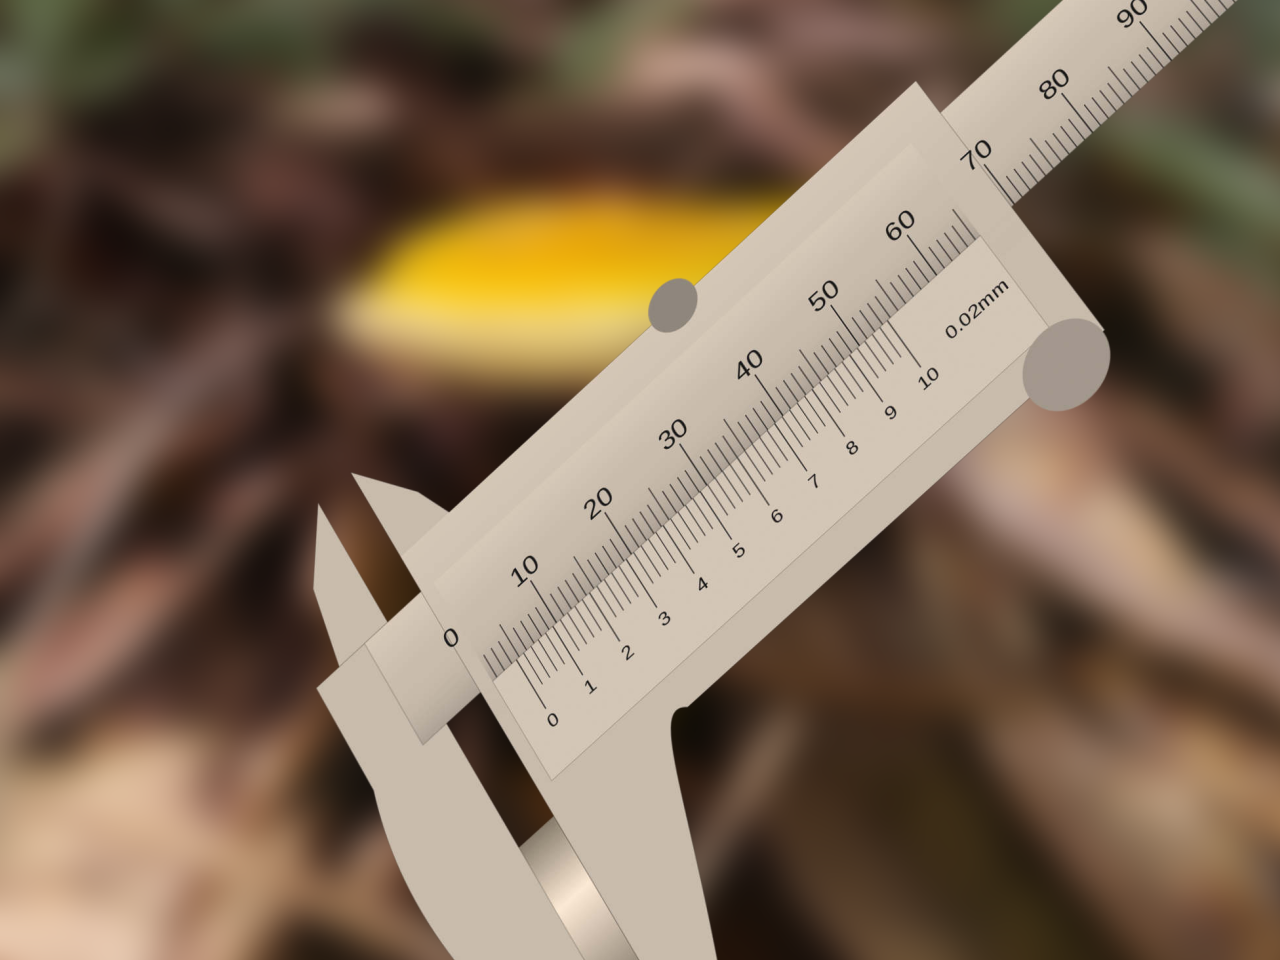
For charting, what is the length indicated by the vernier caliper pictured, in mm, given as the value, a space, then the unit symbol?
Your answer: 4.6 mm
